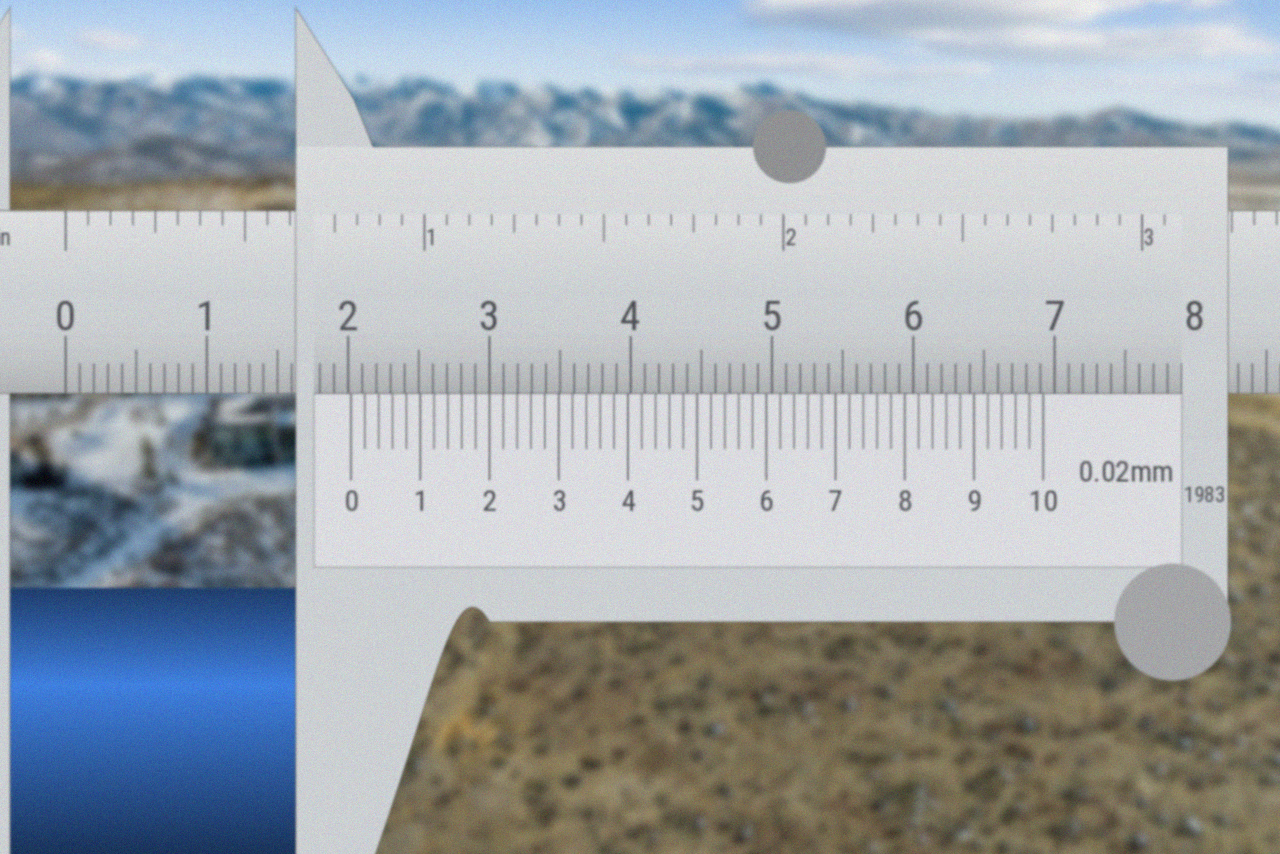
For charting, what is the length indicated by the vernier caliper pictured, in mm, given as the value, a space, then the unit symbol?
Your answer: 20.2 mm
